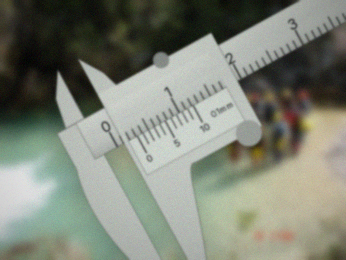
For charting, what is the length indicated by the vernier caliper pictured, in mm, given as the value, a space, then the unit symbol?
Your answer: 3.2 mm
